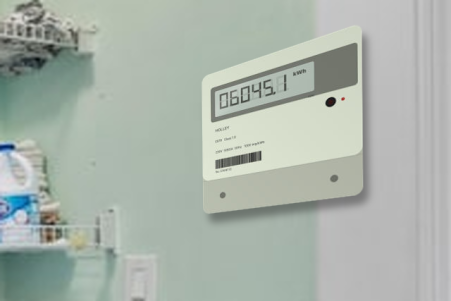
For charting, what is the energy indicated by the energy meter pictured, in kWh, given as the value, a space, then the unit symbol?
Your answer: 6045.1 kWh
